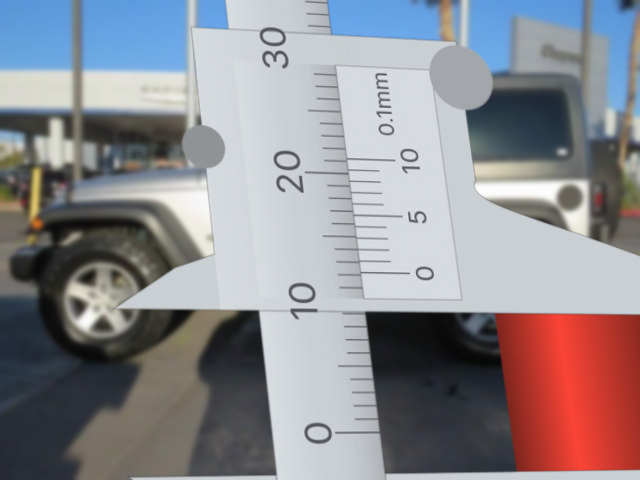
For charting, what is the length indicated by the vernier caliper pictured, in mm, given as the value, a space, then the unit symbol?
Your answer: 12.2 mm
